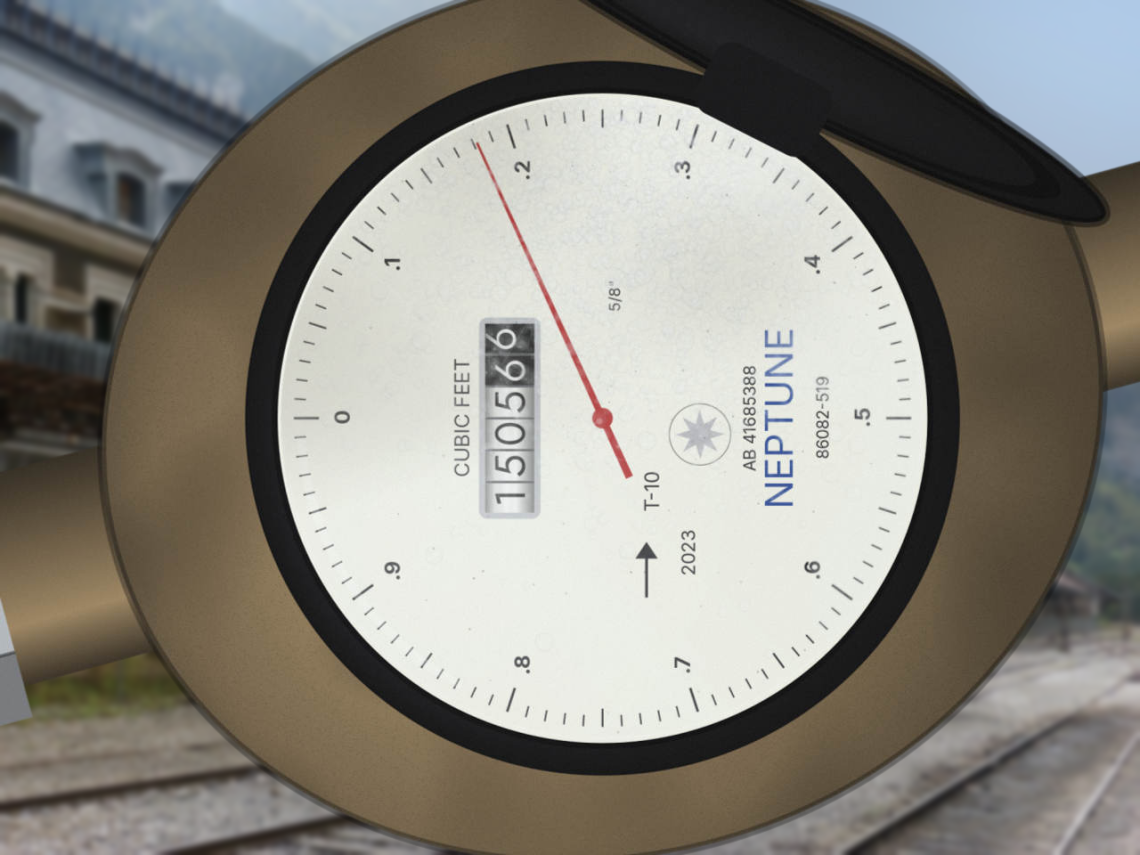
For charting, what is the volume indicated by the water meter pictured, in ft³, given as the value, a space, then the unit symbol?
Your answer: 150566.18 ft³
